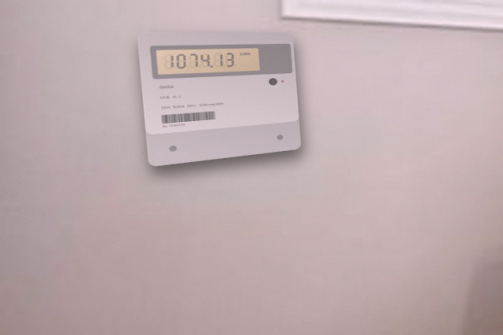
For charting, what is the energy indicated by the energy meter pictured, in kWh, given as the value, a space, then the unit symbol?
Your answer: 1074.13 kWh
